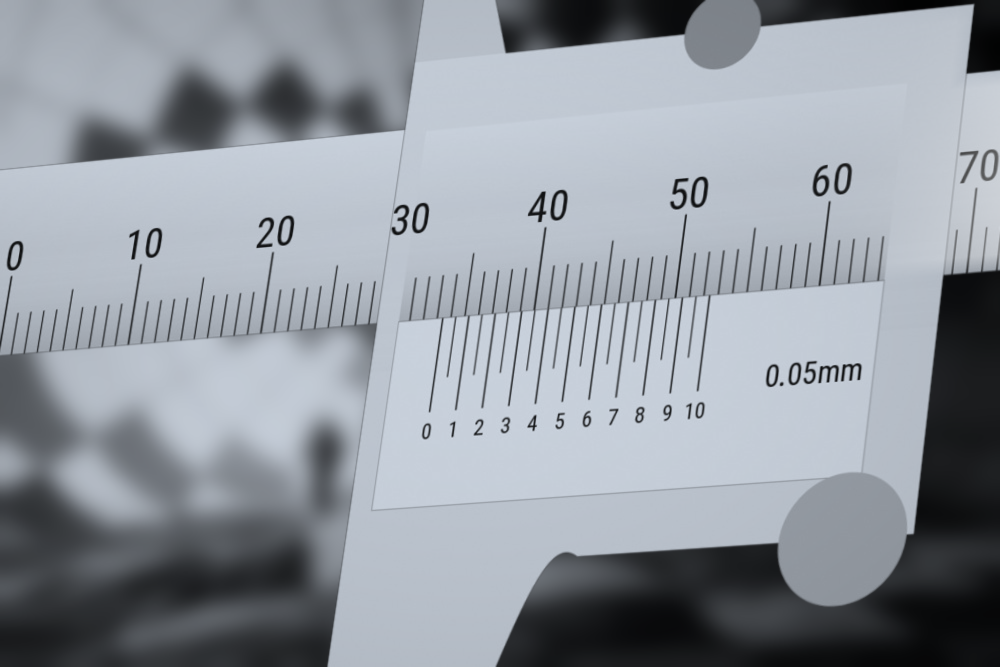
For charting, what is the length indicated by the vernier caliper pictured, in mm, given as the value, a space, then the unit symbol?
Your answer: 33.4 mm
